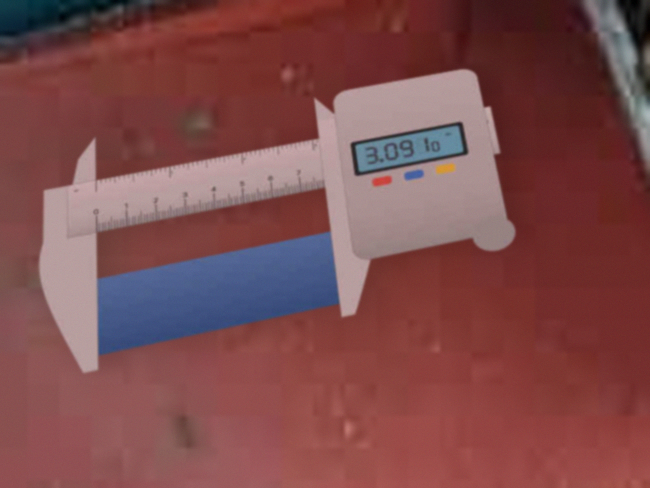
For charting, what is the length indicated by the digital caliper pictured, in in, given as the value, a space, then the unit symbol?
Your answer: 3.0910 in
